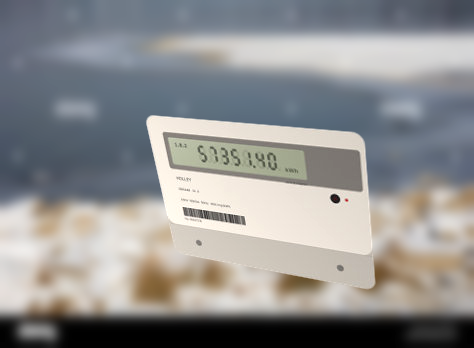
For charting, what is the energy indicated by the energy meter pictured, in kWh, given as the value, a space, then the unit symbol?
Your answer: 57351.40 kWh
